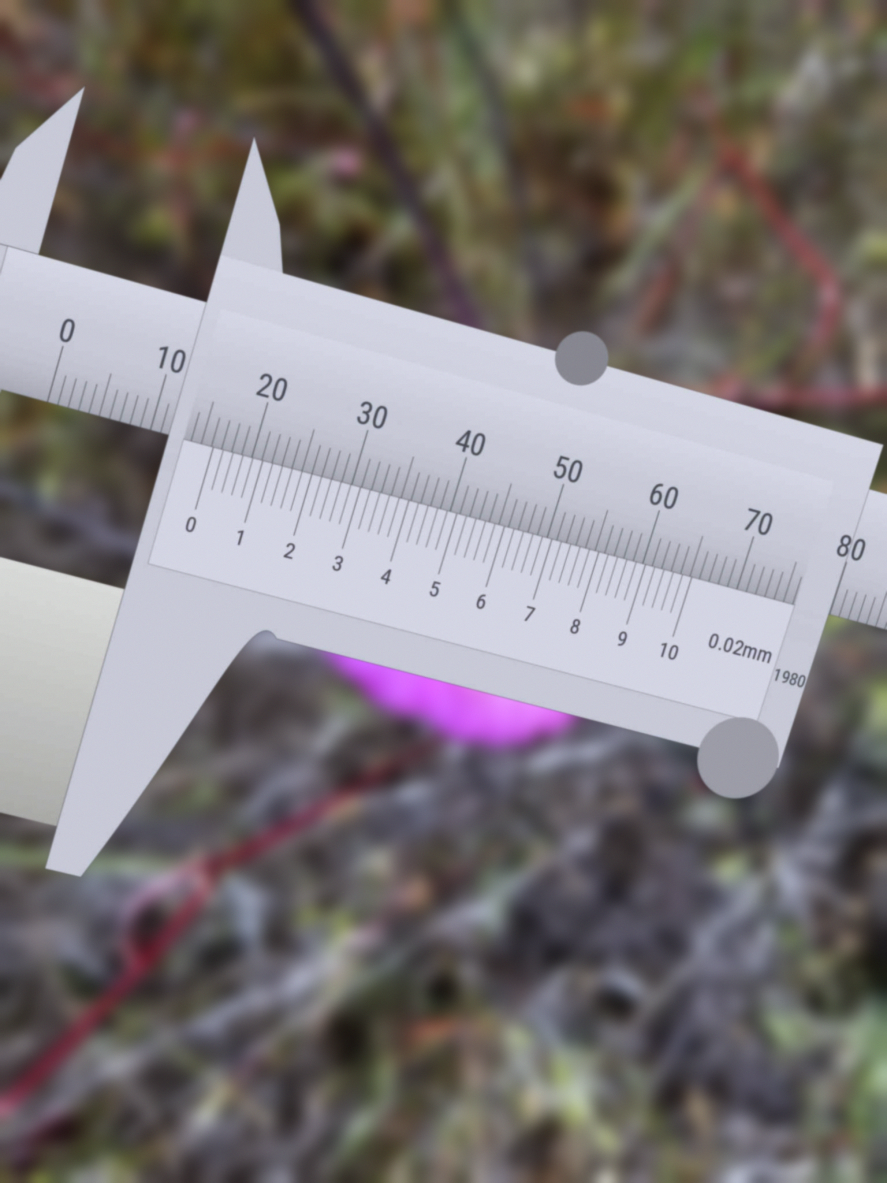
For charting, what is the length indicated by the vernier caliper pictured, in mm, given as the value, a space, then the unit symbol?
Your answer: 16.2 mm
